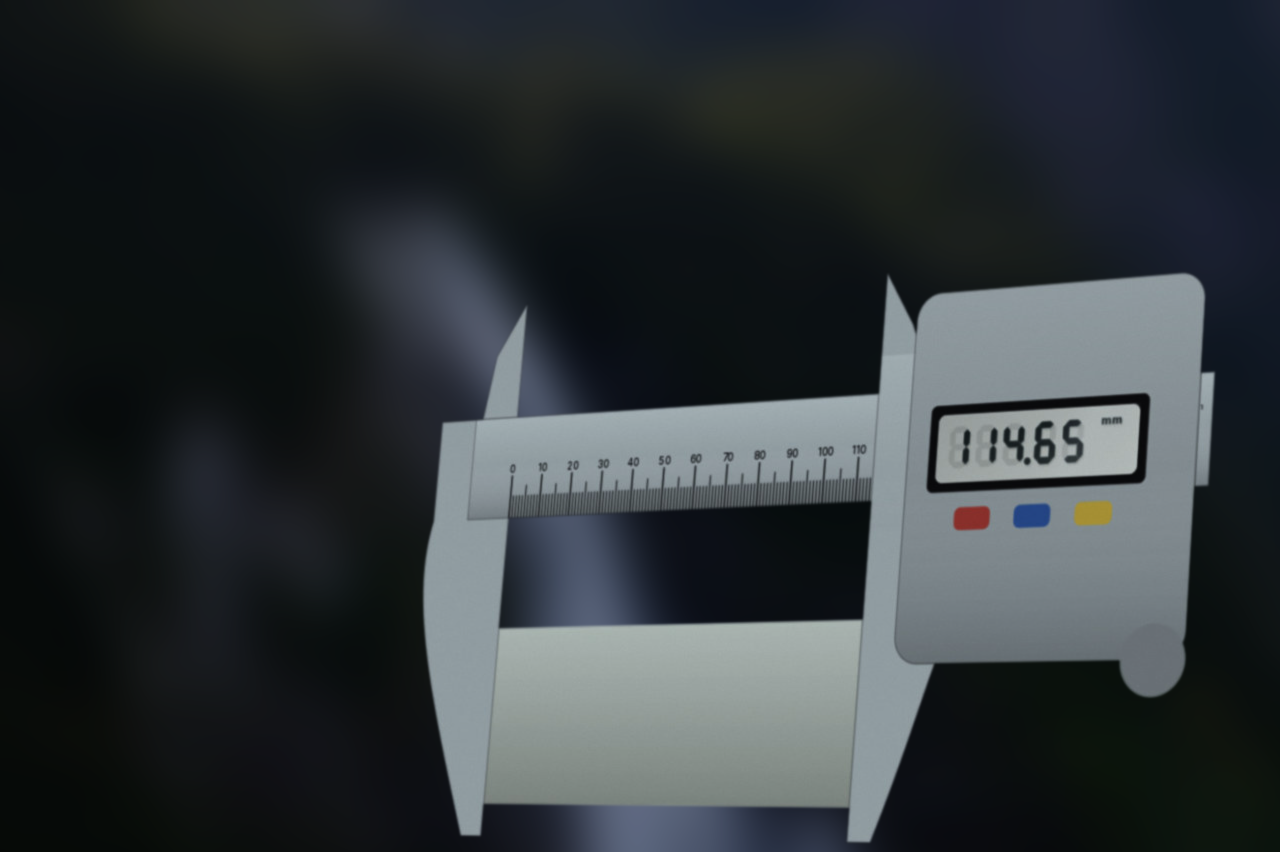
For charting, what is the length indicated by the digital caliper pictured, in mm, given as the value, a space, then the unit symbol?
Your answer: 114.65 mm
